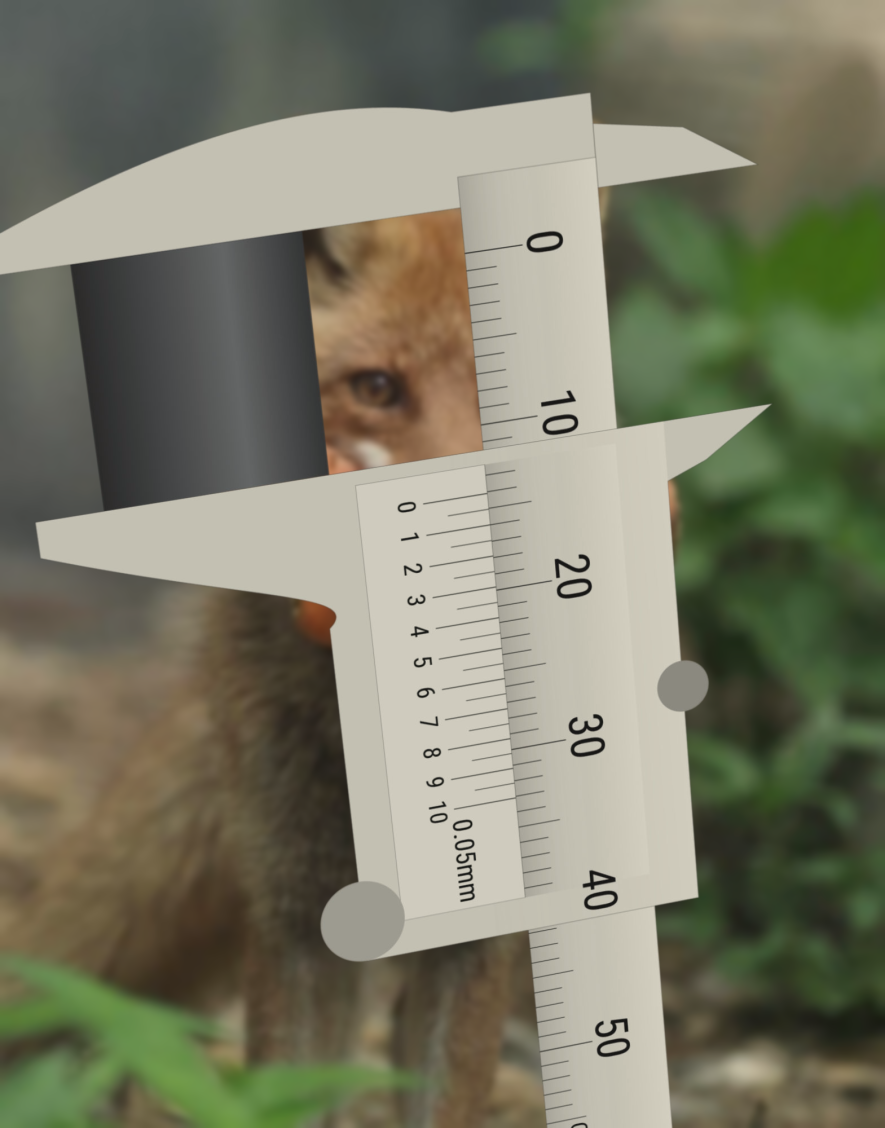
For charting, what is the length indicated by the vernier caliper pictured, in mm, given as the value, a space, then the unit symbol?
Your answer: 14.1 mm
